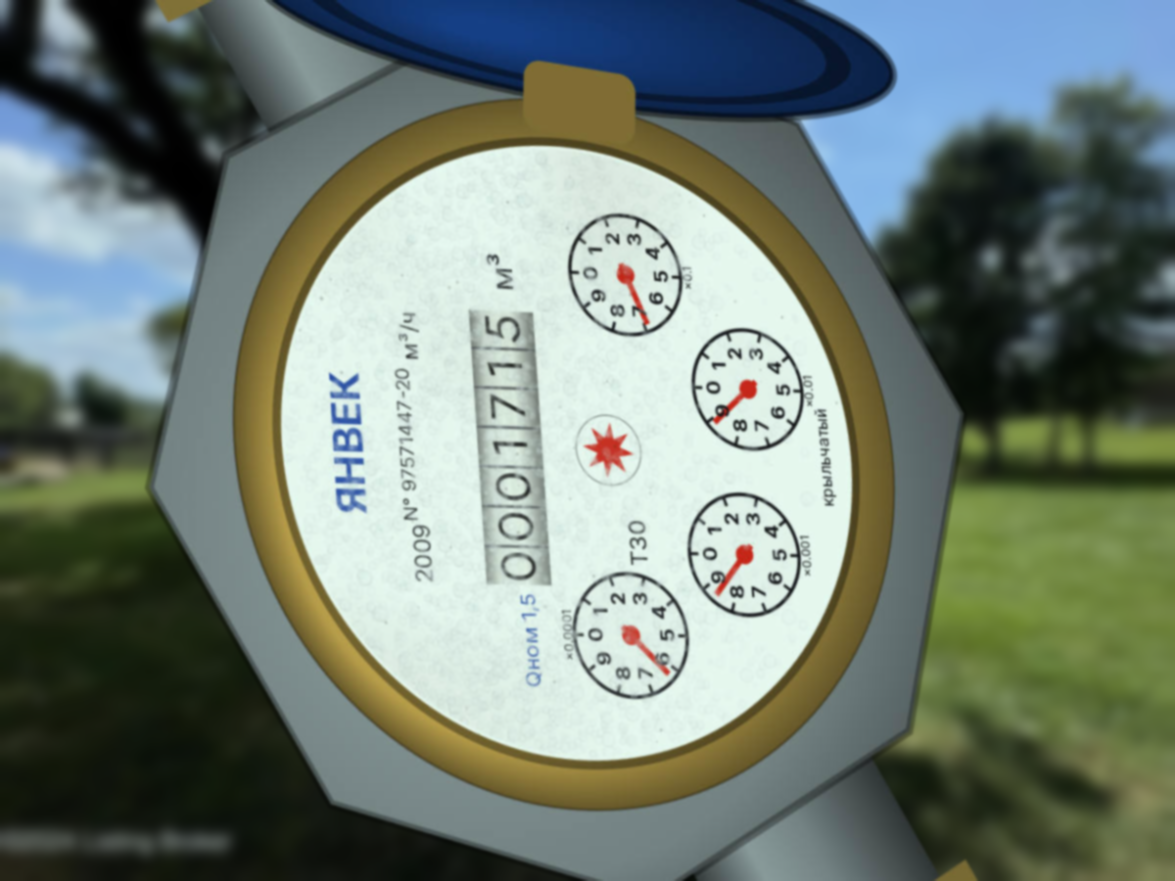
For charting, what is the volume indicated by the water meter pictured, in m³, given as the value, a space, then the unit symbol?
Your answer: 1715.6886 m³
